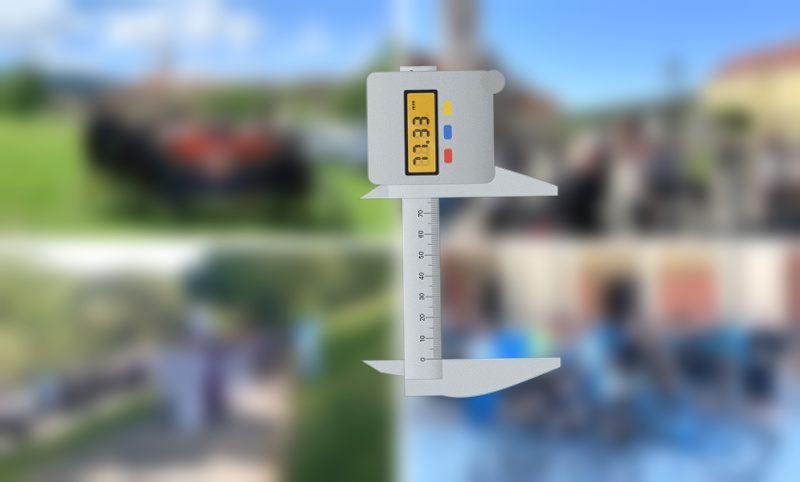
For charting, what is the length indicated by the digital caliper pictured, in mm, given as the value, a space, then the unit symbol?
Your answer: 77.33 mm
